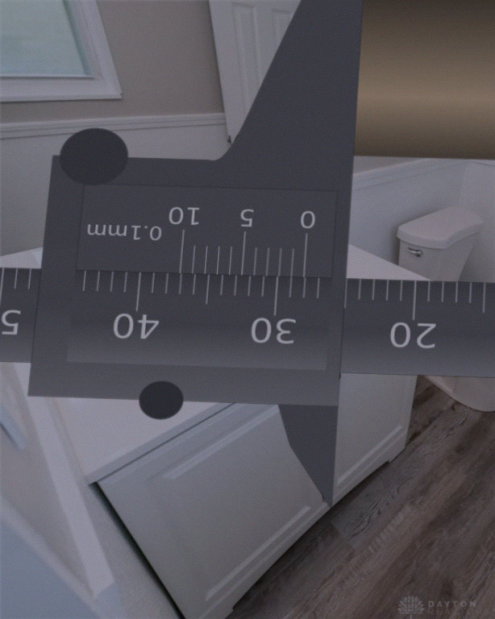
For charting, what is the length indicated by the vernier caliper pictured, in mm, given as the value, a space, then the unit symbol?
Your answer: 28.1 mm
